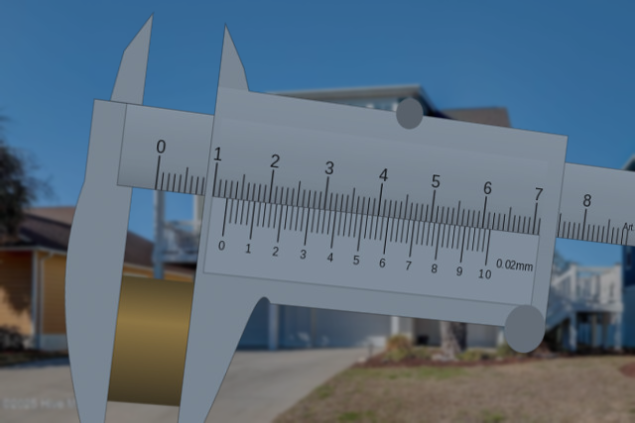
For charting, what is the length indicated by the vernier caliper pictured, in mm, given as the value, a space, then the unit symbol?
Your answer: 12.5 mm
